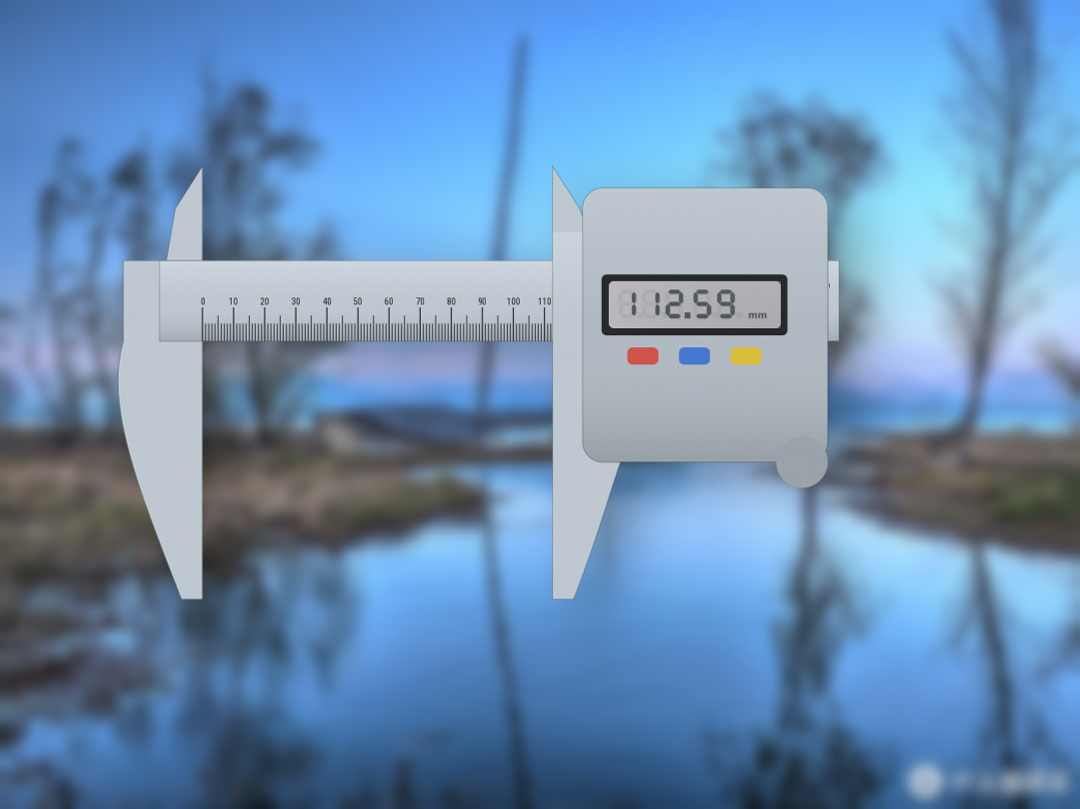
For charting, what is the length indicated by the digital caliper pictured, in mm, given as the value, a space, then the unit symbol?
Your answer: 112.59 mm
